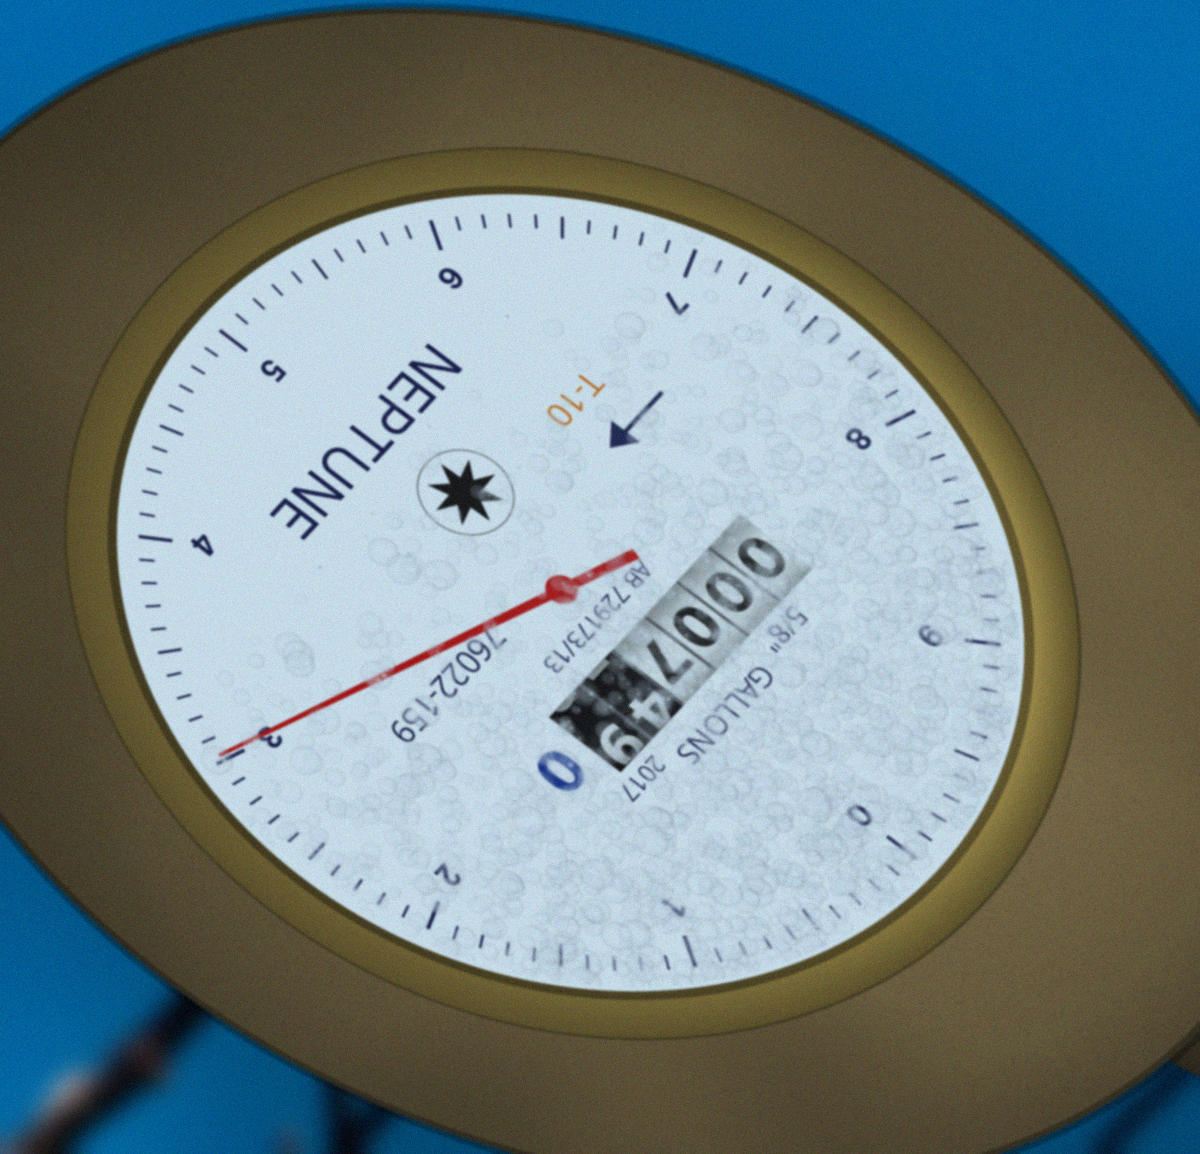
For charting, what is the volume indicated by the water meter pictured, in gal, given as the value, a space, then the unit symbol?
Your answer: 7493.0 gal
